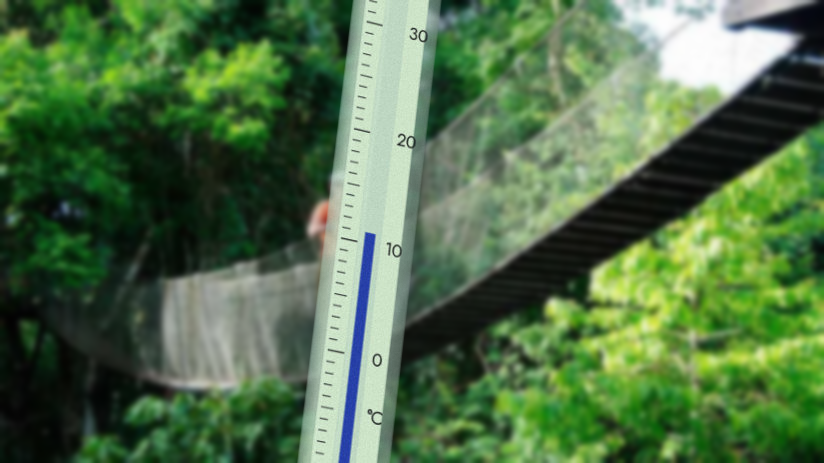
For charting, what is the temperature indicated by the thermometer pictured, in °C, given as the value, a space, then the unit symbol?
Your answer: 11 °C
